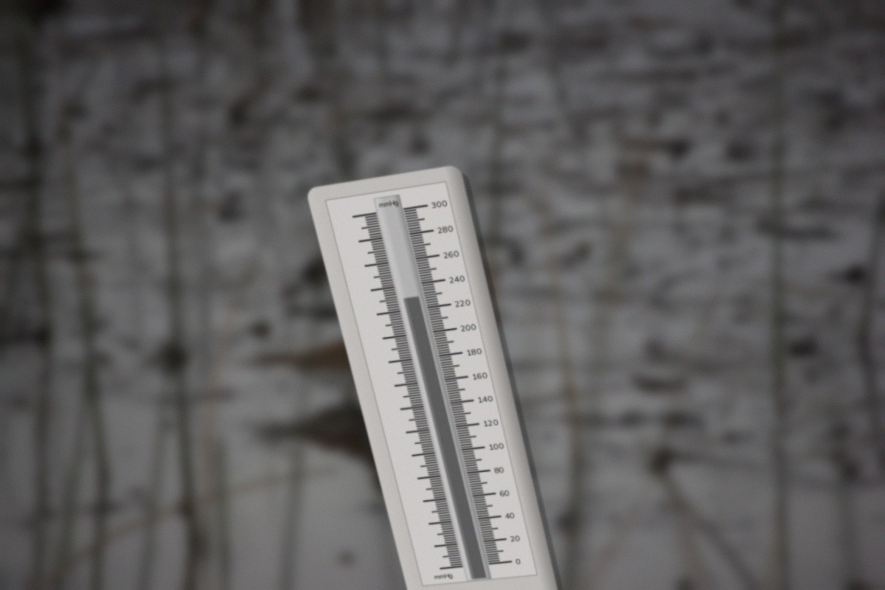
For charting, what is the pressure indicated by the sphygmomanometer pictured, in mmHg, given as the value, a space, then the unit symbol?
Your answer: 230 mmHg
